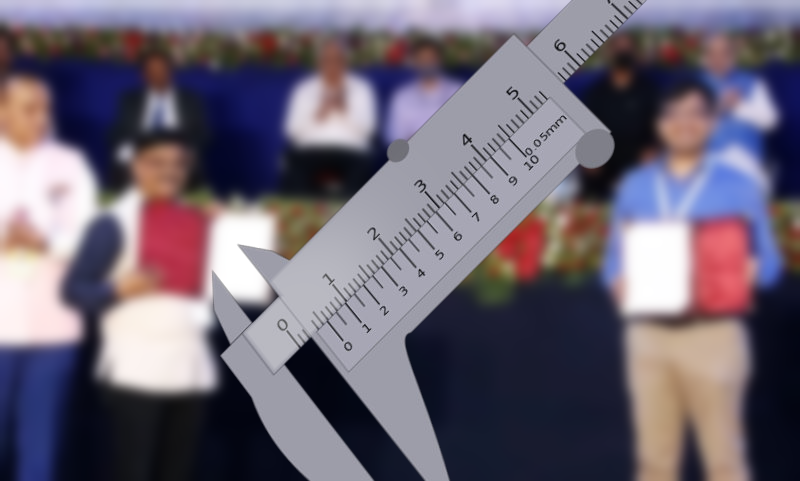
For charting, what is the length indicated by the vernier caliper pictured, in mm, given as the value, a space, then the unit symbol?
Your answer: 5.8 mm
